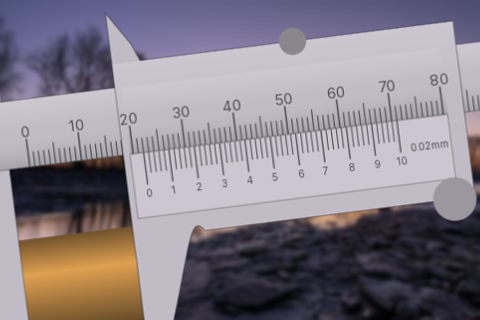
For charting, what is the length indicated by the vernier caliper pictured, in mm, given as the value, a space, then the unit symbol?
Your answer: 22.0 mm
